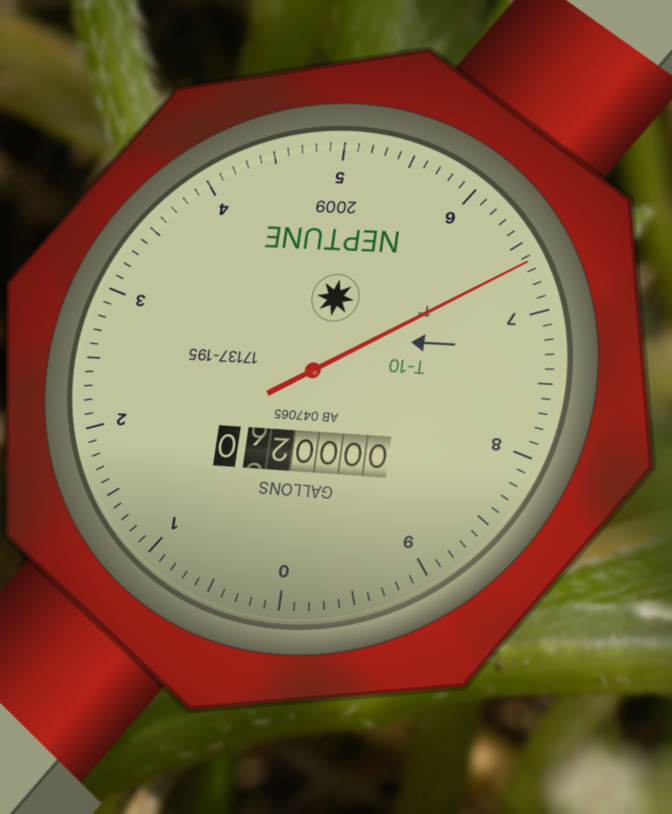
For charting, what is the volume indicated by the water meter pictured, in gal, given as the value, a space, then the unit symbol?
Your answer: 256.6 gal
